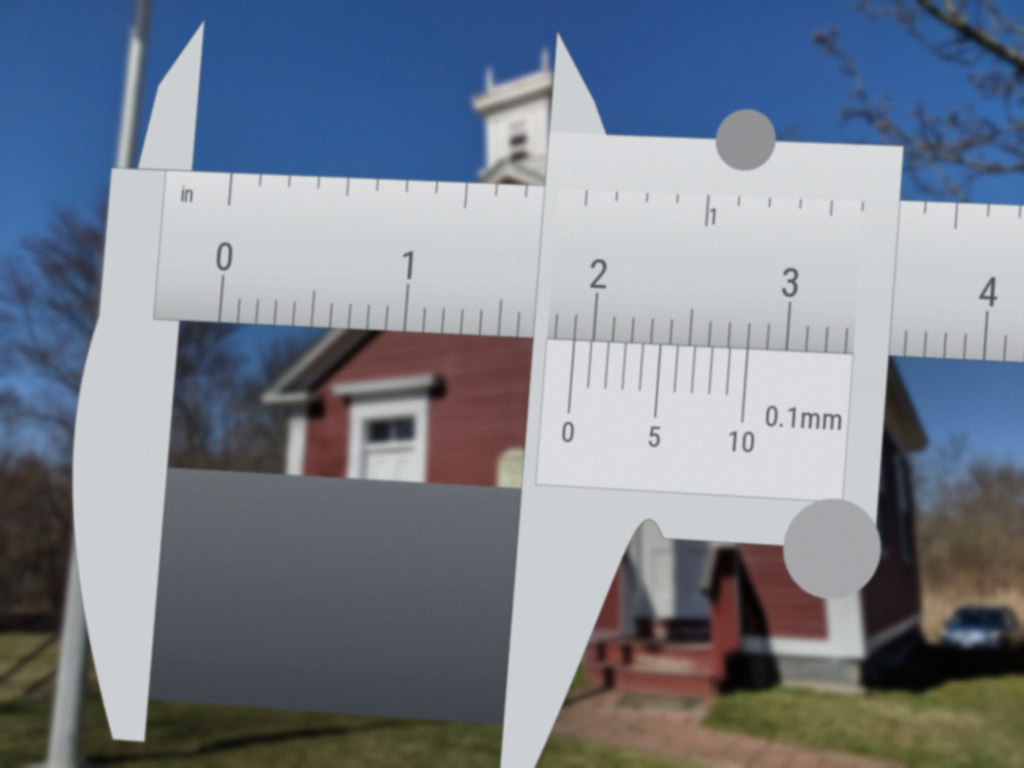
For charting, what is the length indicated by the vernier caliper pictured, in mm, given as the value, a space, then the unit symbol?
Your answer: 19.0 mm
